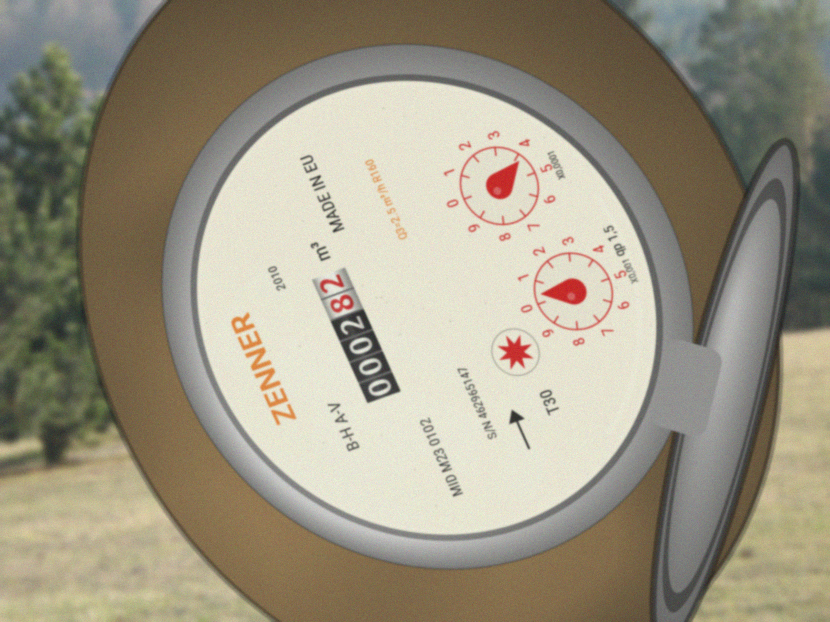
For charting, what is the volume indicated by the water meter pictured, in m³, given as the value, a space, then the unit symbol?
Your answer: 2.8204 m³
